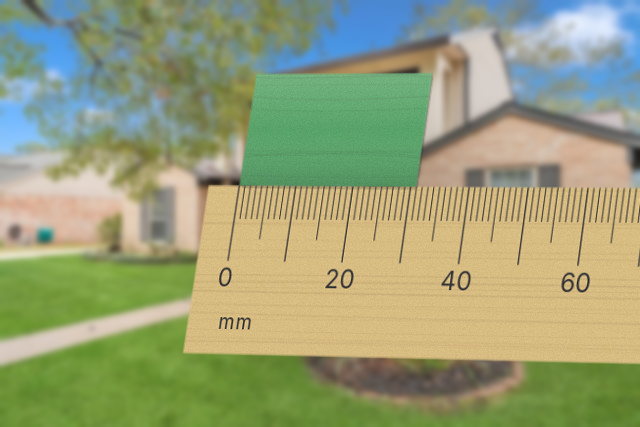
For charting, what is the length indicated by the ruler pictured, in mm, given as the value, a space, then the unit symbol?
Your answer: 31 mm
